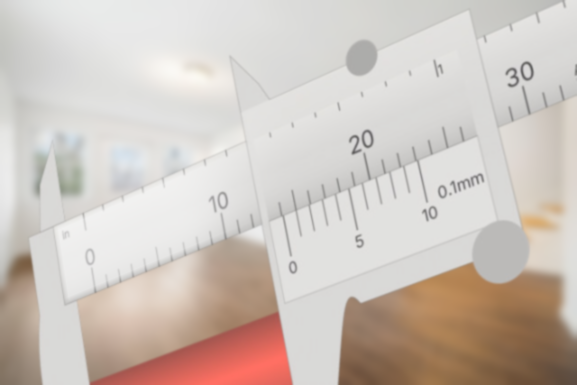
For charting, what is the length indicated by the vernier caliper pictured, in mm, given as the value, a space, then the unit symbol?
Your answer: 14.1 mm
